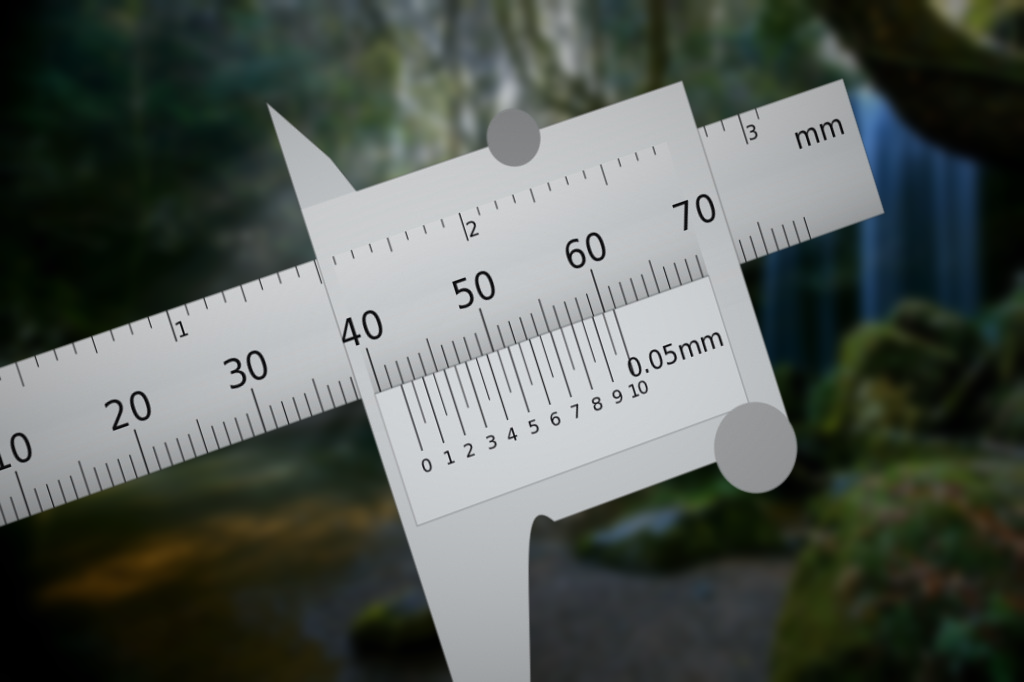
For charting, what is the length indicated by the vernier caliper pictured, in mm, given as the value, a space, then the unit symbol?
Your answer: 41.8 mm
